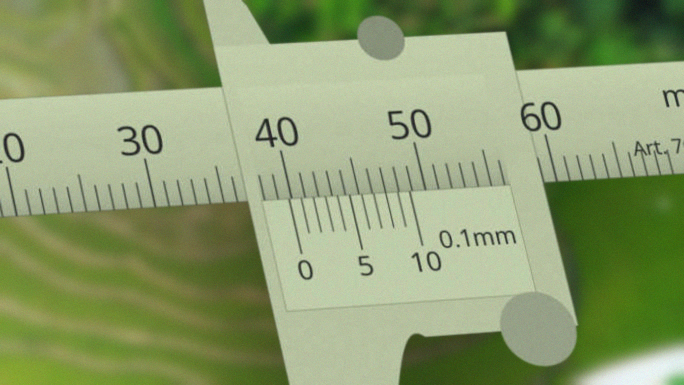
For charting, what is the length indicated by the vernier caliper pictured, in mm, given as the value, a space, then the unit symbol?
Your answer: 39.8 mm
